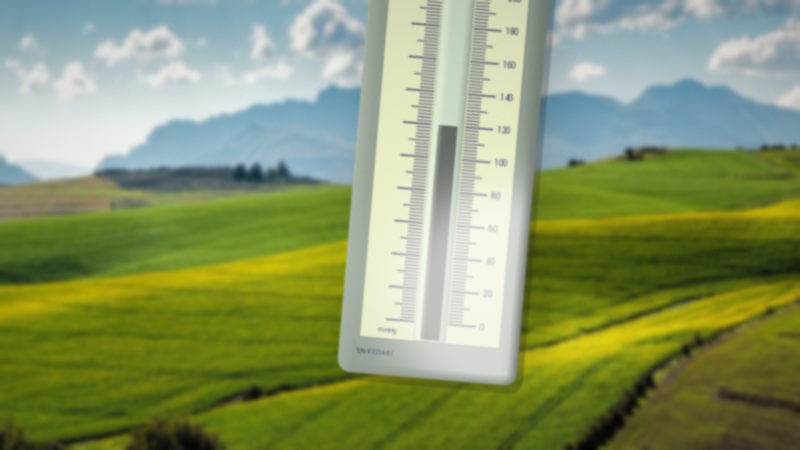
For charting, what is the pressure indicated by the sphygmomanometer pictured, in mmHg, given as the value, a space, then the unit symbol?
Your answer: 120 mmHg
